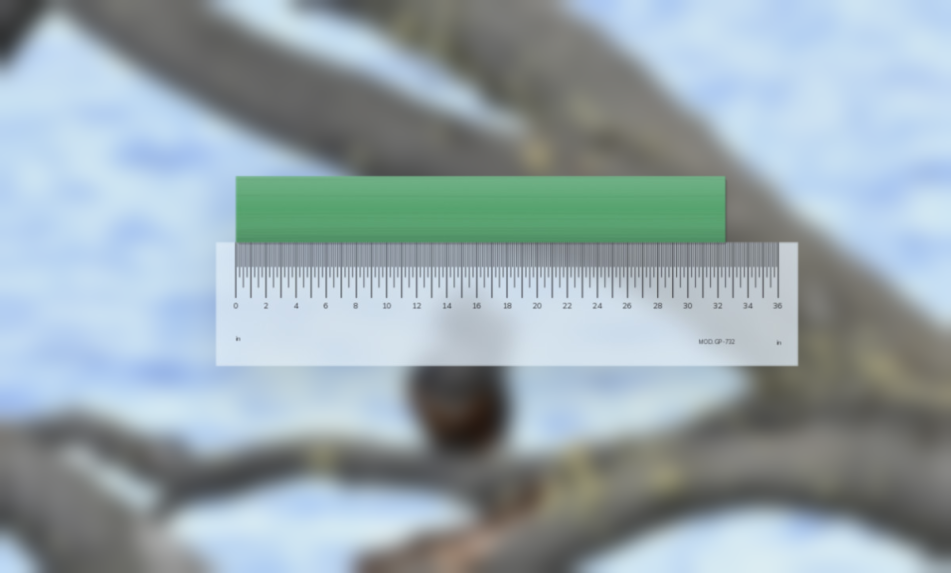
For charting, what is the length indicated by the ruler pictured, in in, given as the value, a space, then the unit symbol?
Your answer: 32.5 in
